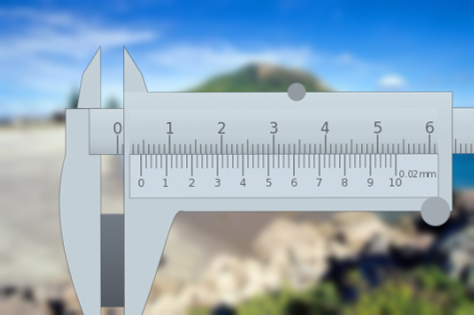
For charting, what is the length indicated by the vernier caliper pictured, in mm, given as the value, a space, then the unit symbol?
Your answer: 4.5 mm
